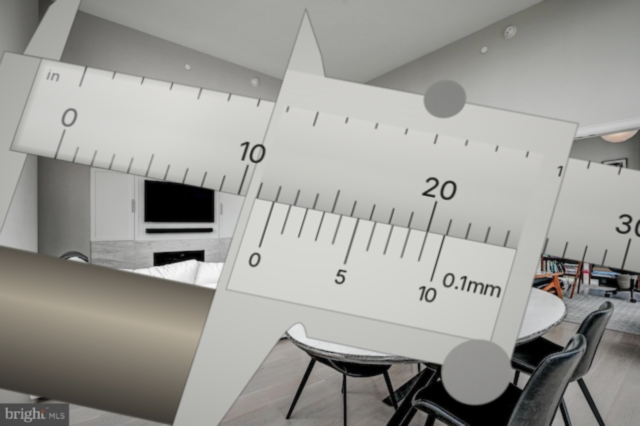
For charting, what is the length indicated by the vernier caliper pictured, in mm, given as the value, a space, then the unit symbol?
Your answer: 11.9 mm
